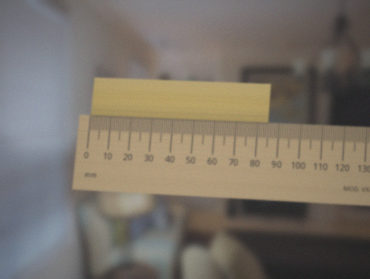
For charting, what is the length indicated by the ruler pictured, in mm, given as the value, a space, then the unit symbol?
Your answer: 85 mm
